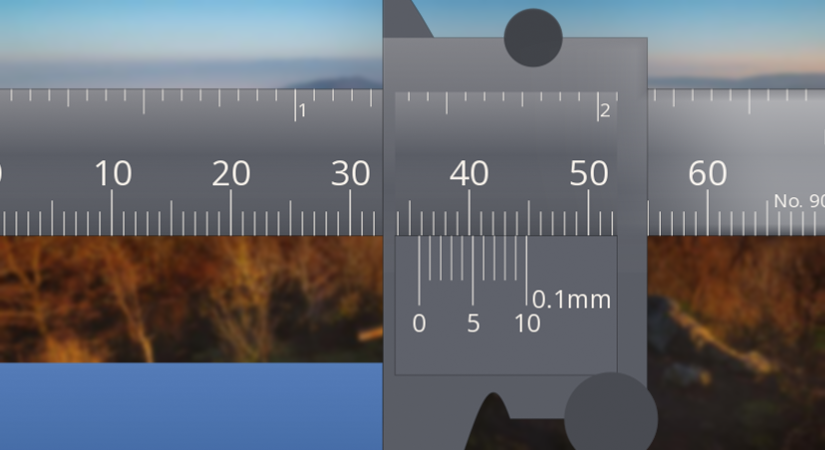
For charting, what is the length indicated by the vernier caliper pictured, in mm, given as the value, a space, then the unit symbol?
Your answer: 35.8 mm
